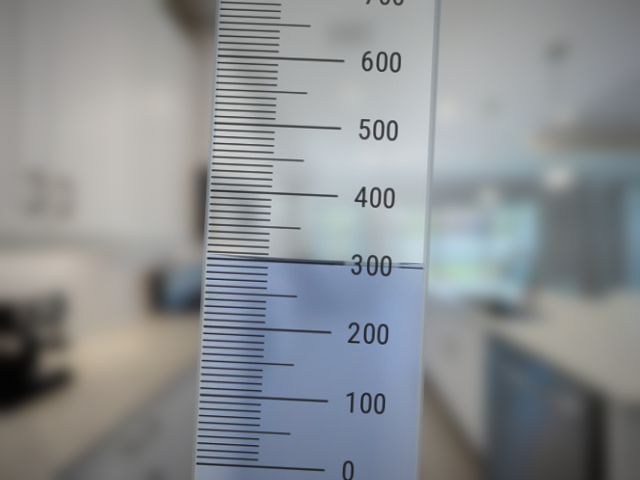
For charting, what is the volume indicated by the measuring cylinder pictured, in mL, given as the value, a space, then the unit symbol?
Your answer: 300 mL
